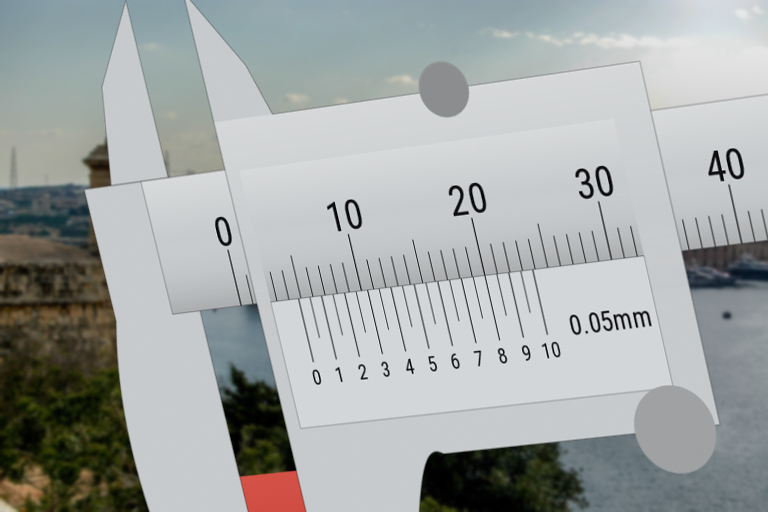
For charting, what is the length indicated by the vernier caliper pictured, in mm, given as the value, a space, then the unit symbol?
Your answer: 4.8 mm
